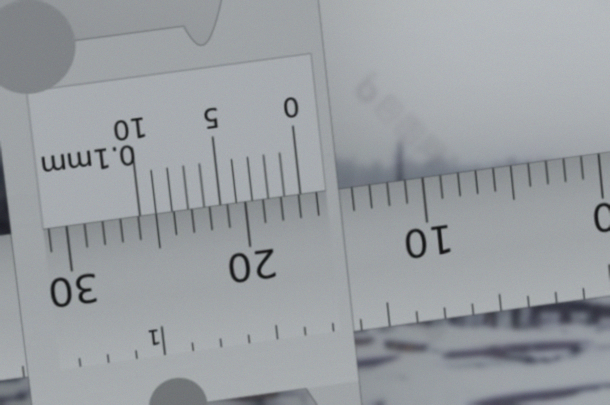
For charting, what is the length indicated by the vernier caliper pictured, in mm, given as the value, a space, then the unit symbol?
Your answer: 16.9 mm
